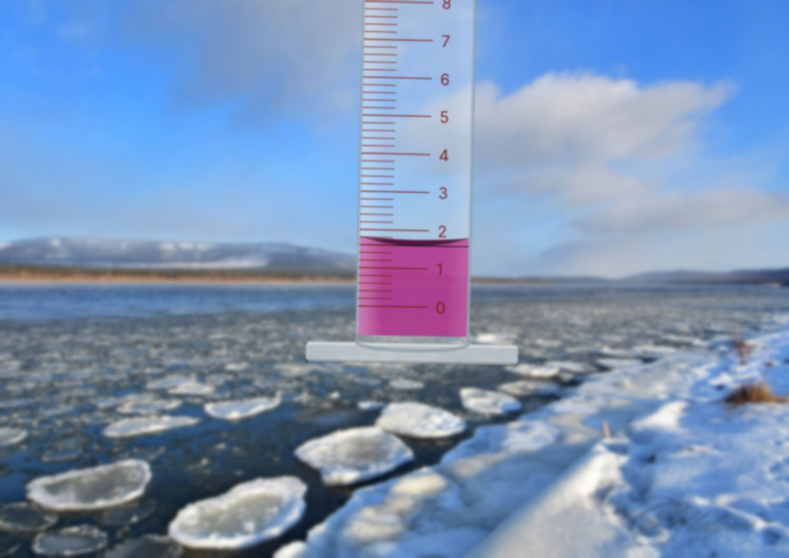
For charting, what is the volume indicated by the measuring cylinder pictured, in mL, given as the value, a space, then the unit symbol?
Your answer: 1.6 mL
